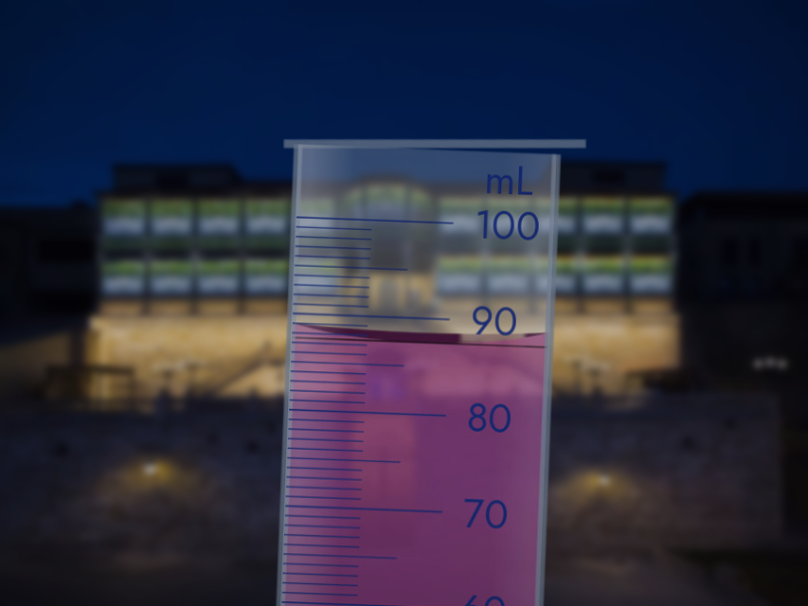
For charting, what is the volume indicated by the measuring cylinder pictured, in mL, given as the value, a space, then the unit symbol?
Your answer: 87.5 mL
